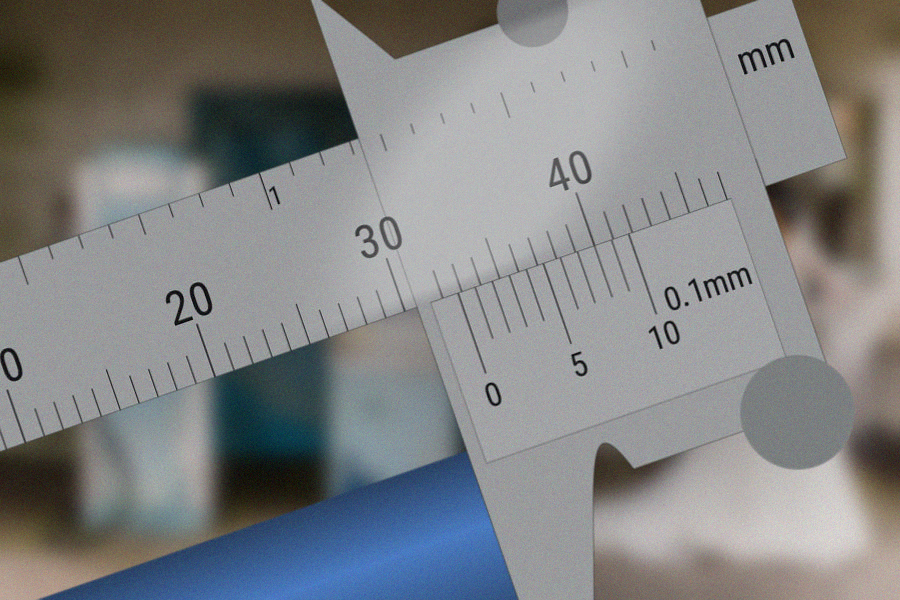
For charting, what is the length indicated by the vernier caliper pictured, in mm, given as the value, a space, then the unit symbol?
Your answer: 32.8 mm
